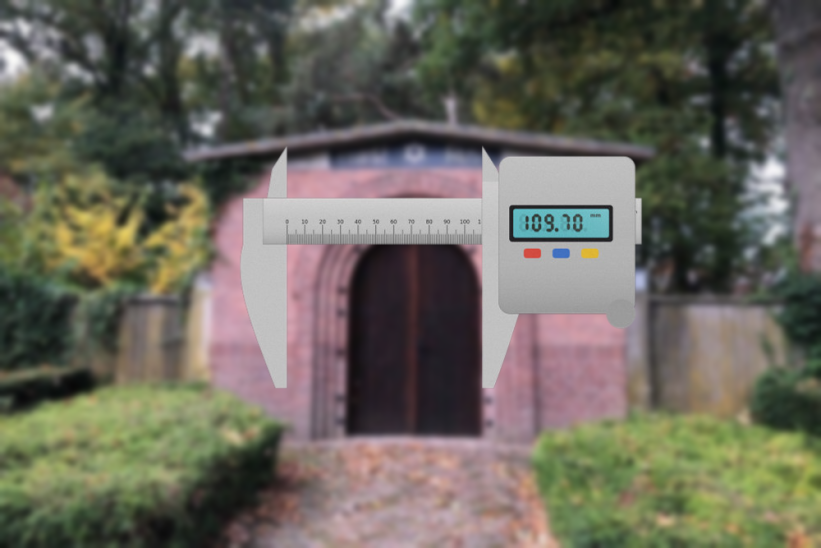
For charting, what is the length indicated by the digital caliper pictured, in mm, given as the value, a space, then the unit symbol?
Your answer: 109.70 mm
